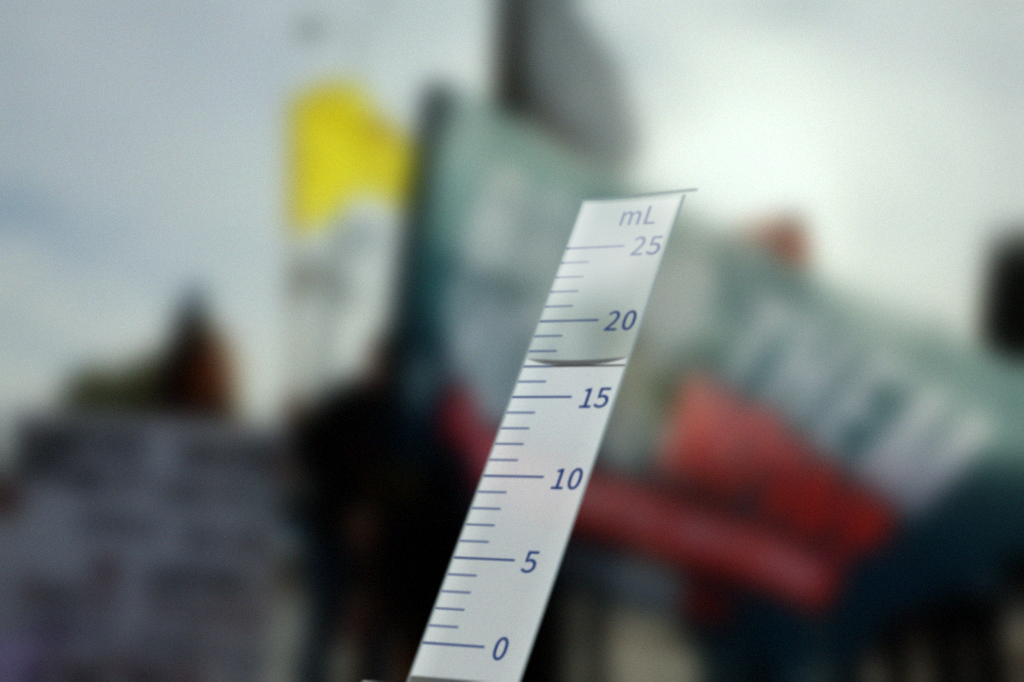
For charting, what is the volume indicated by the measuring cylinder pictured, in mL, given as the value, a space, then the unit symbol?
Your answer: 17 mL
